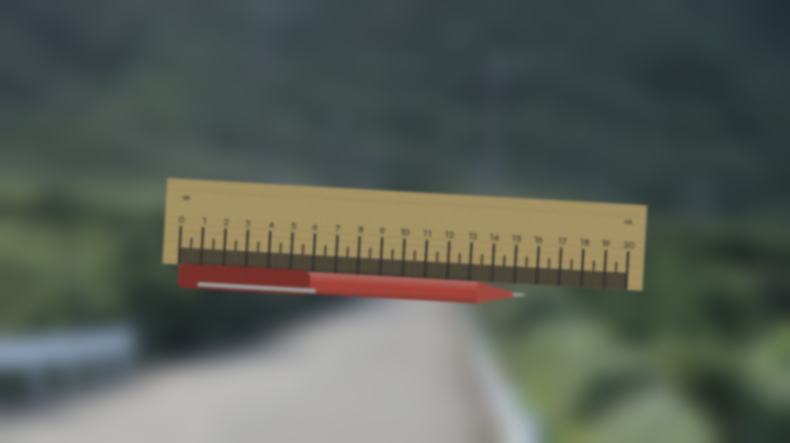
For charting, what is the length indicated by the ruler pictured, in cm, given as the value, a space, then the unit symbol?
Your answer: 15.5 cm
